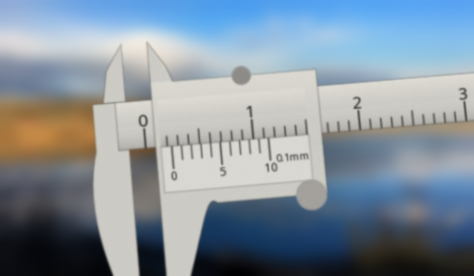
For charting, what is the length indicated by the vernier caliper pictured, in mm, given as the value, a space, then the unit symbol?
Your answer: 2.4 mm
